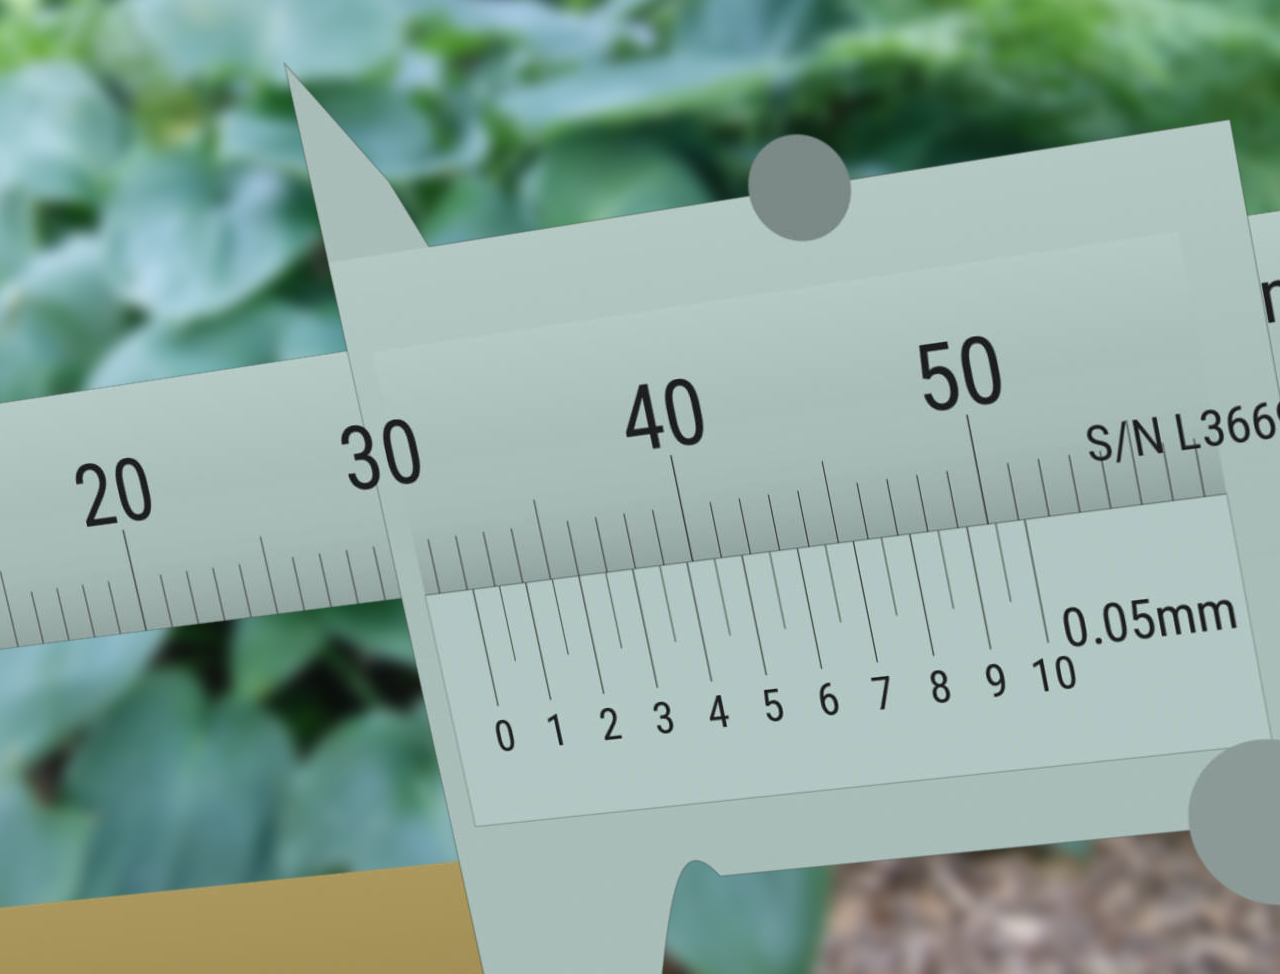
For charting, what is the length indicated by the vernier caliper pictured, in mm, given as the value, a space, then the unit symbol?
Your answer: 32.20 mm
